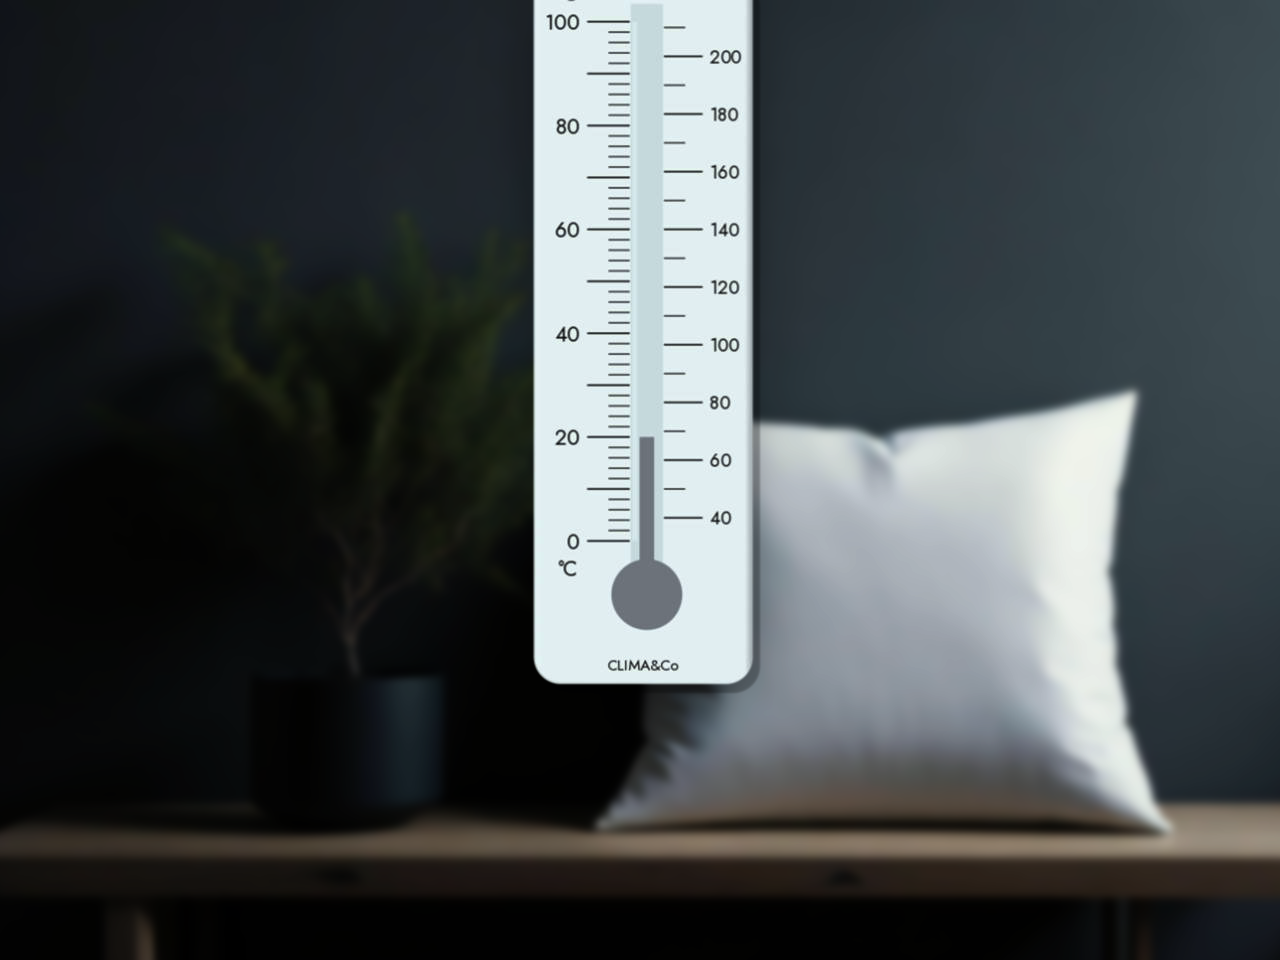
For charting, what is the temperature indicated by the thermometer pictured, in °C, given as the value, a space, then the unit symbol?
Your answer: 20 °C
